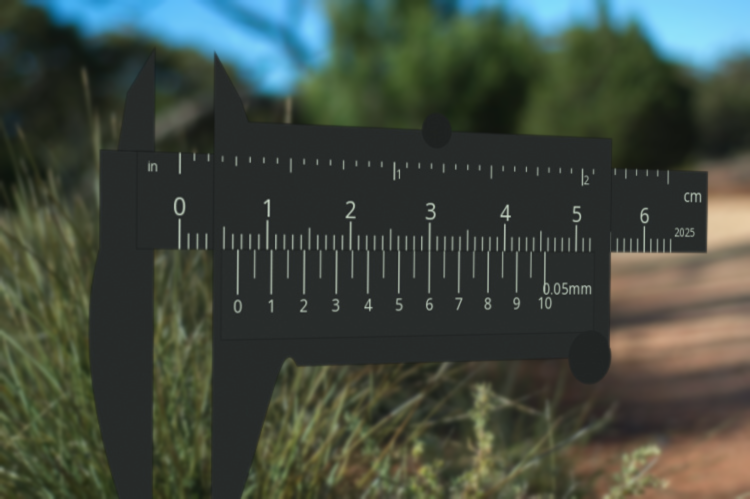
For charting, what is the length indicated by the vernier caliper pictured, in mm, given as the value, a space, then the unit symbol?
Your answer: 6.6 mm
